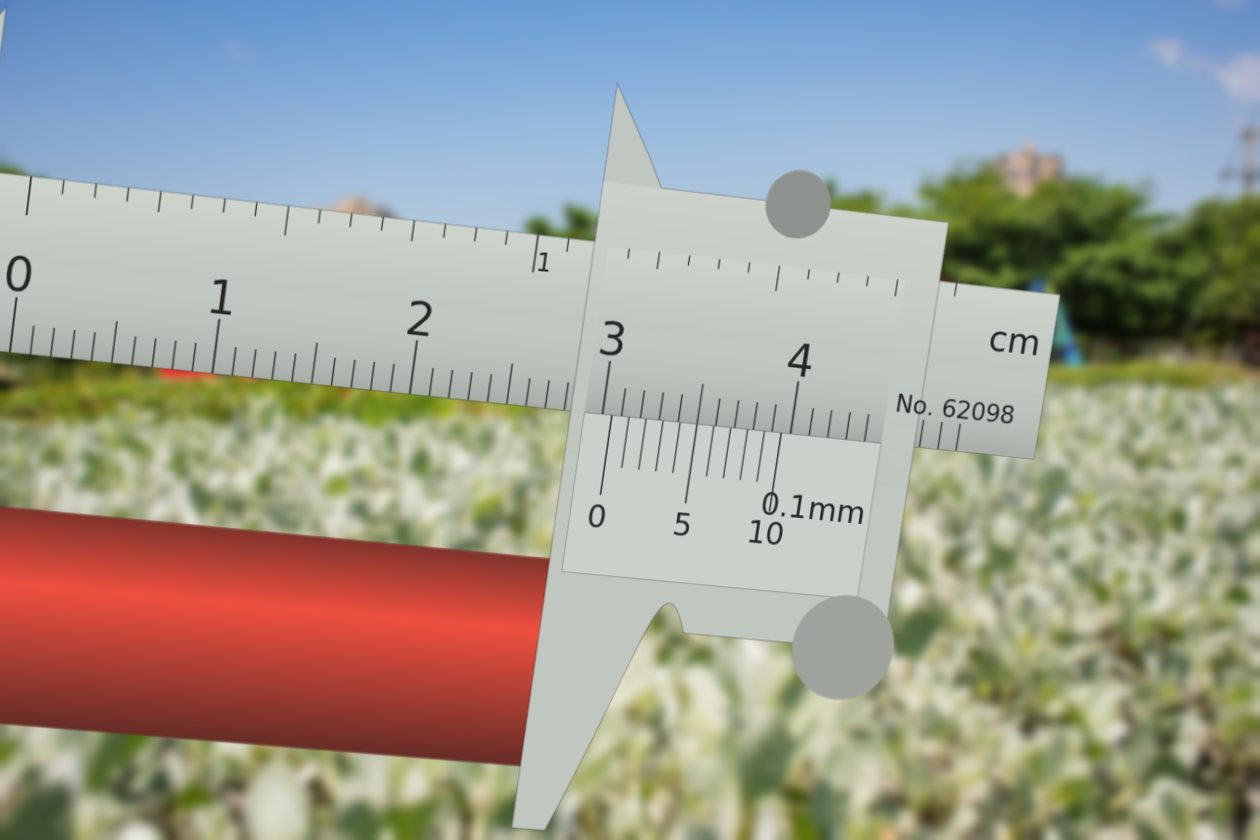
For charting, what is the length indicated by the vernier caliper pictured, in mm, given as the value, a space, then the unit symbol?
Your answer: 30.5 mm
